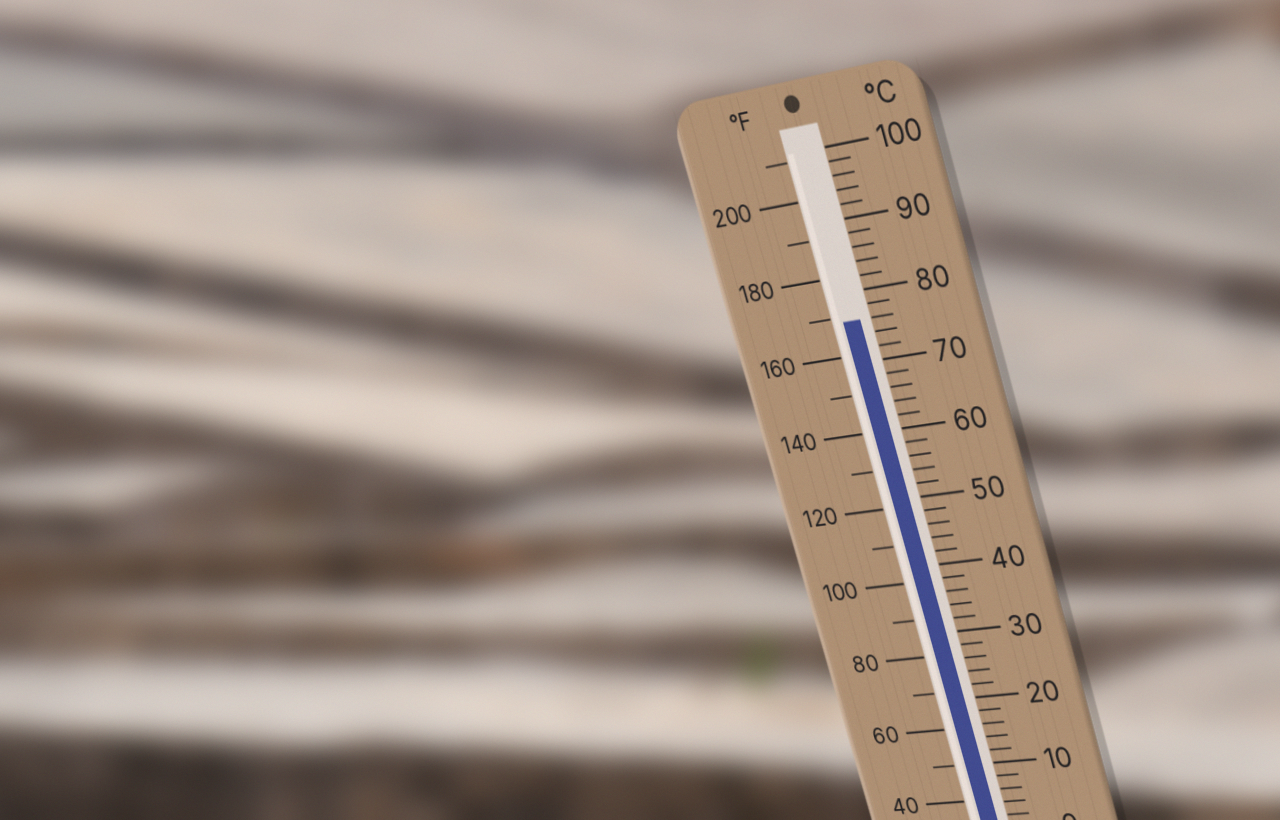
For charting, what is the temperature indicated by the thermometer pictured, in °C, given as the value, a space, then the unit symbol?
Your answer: 76 °C
